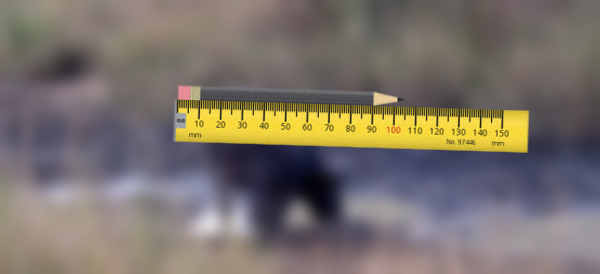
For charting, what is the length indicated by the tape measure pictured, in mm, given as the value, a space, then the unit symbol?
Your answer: 105 mm
